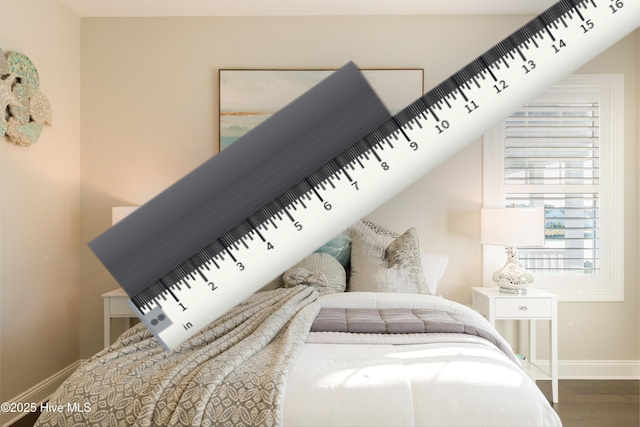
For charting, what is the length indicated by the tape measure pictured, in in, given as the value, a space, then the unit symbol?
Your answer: 9 in
